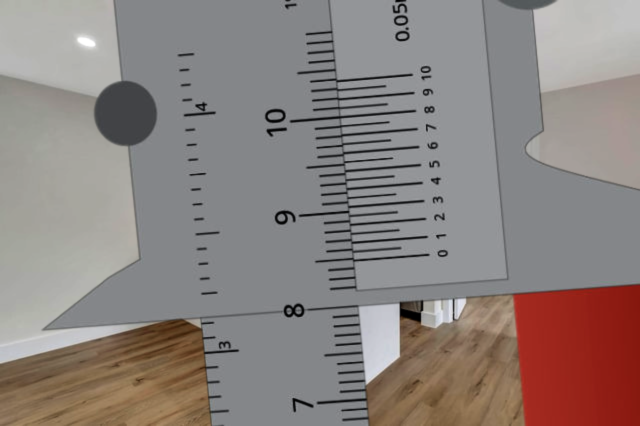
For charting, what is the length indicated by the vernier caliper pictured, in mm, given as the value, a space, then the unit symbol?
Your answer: 84.8 mm
